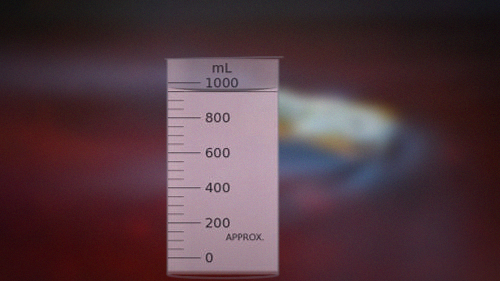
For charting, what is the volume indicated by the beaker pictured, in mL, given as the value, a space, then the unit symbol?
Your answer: 950 mL
